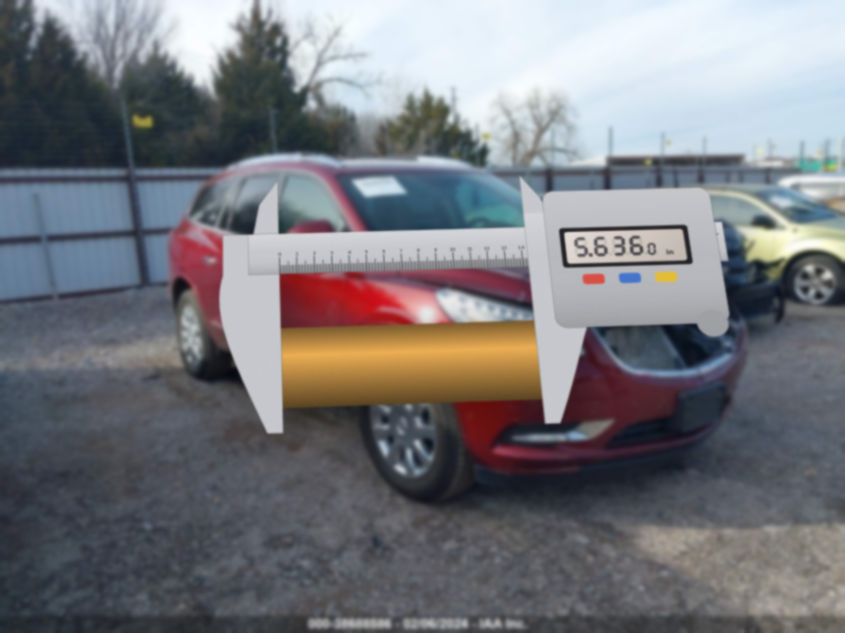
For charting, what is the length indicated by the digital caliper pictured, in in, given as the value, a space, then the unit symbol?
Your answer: 5.6360 in
